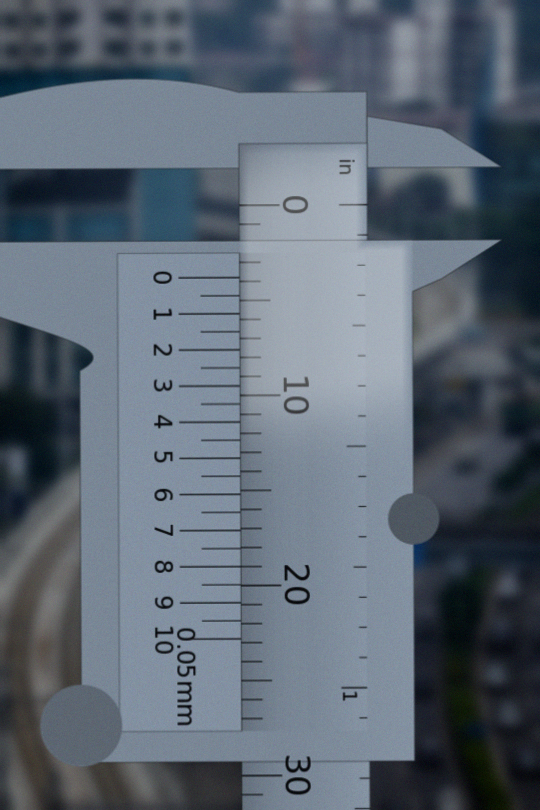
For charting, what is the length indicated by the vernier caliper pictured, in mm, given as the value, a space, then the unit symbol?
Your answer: 3.8 mm
